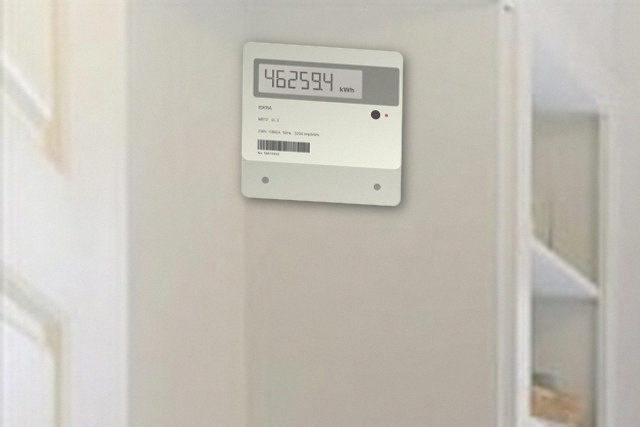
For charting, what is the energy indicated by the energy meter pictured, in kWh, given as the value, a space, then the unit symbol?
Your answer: 46259.4 kWh
